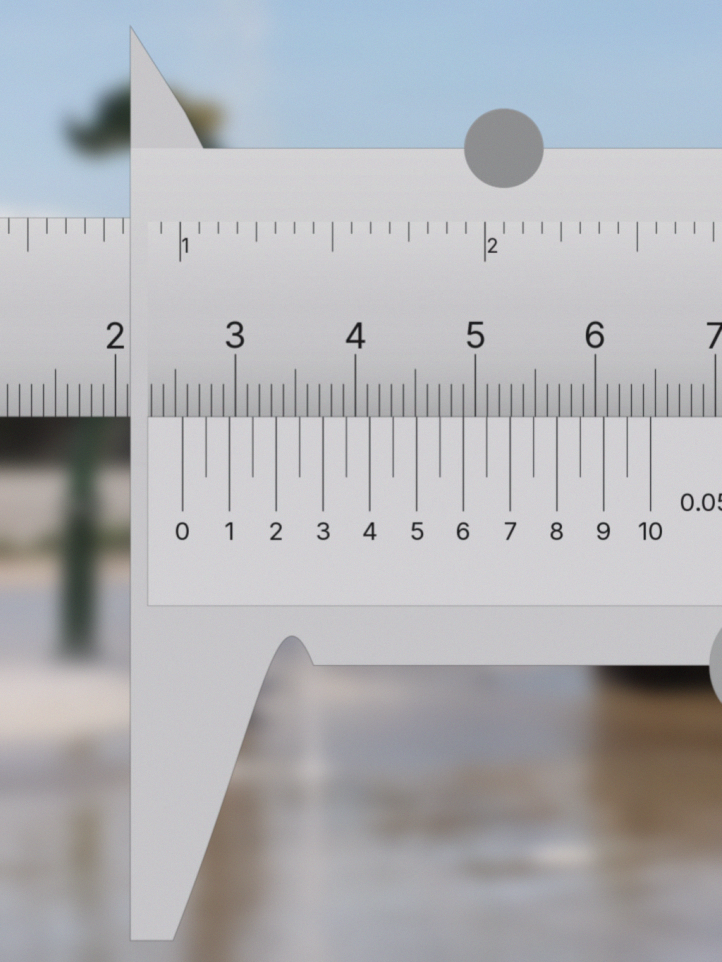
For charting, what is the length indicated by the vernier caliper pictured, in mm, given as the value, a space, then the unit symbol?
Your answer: 25.6 mm
